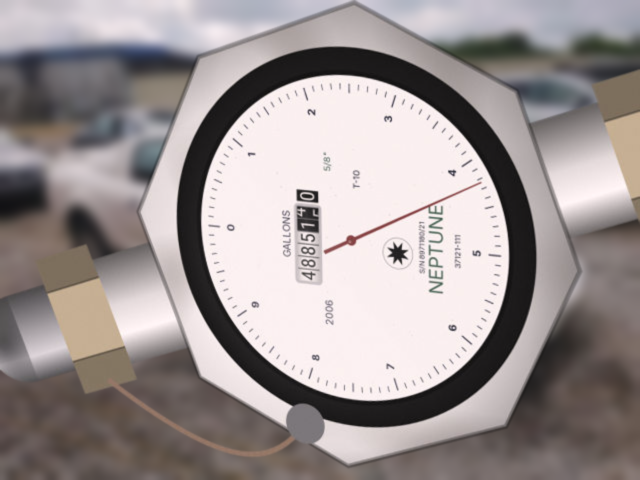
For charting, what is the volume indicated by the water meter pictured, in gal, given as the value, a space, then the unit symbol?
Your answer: 4885144.2 gal
